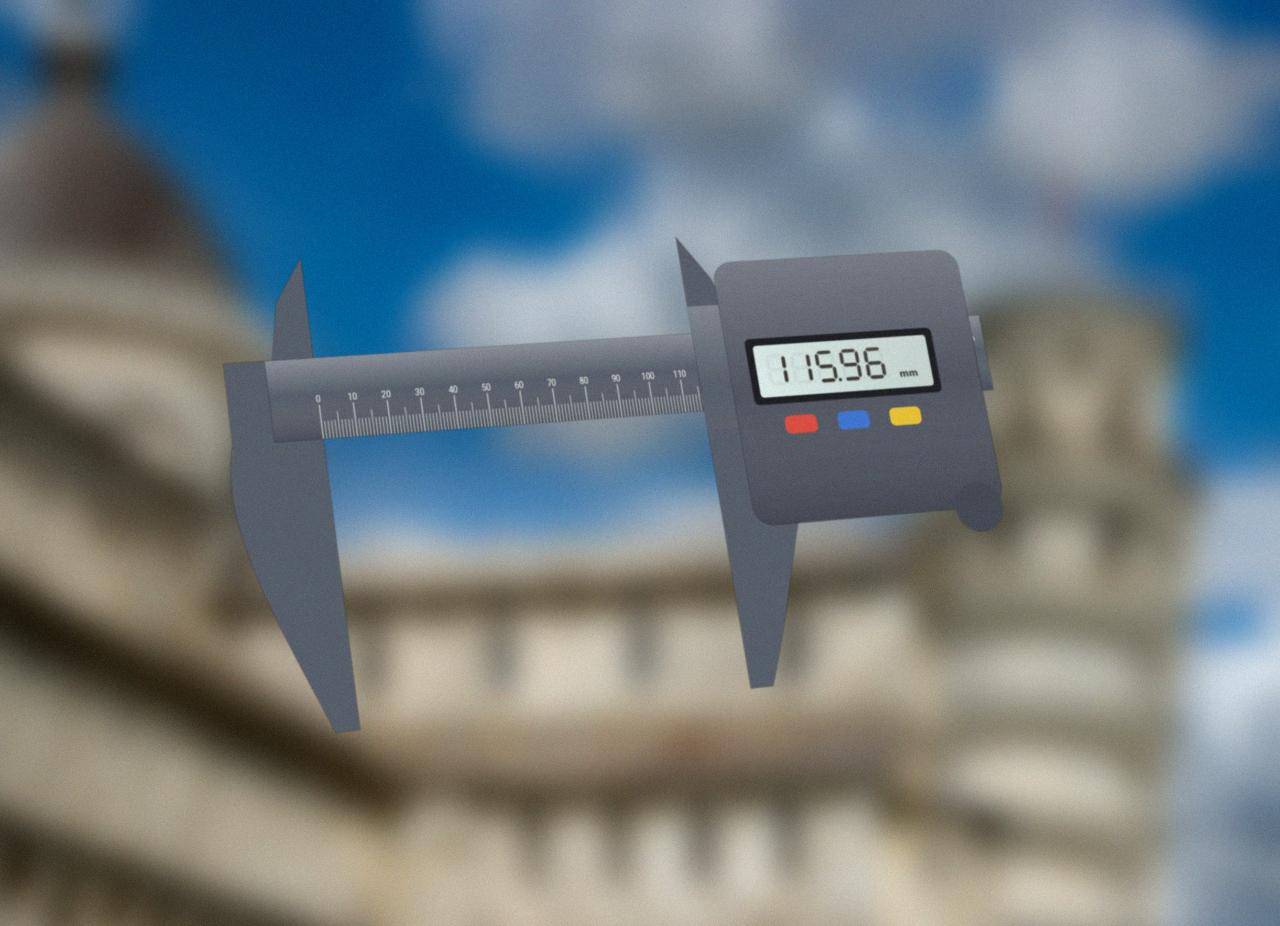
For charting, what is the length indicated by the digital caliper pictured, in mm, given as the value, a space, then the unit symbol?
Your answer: 115.96 mm
